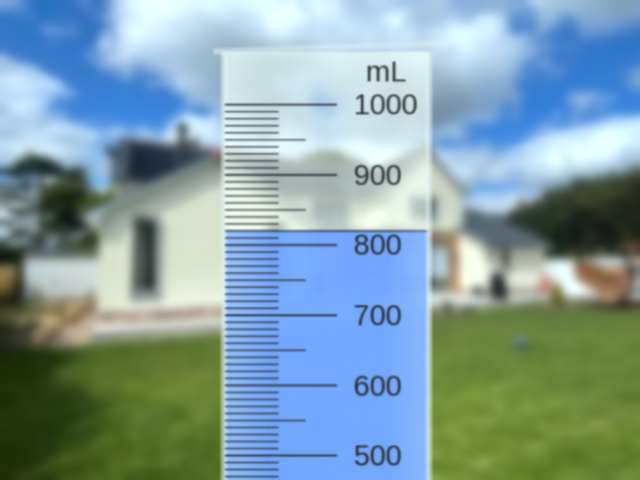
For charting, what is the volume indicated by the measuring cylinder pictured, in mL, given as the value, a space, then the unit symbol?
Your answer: 820 mL
